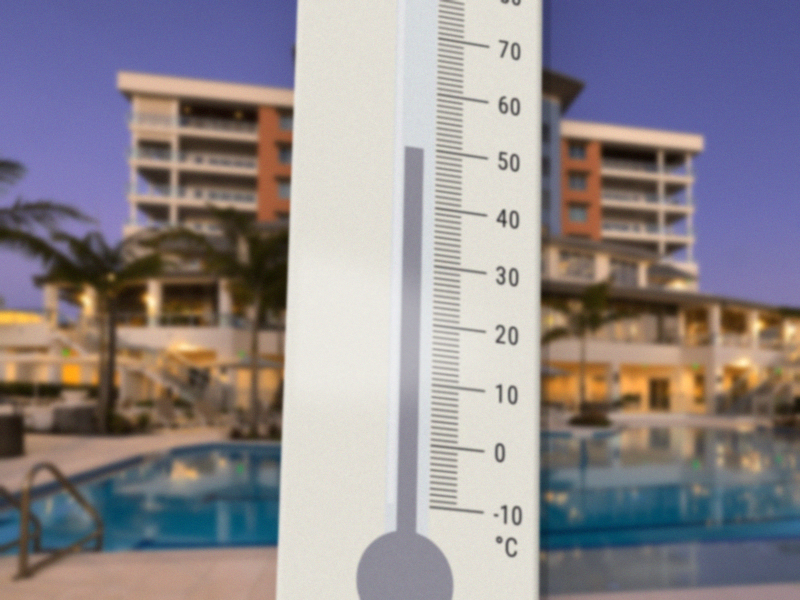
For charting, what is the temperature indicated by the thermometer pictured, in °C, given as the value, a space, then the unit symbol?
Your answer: 50 °C
